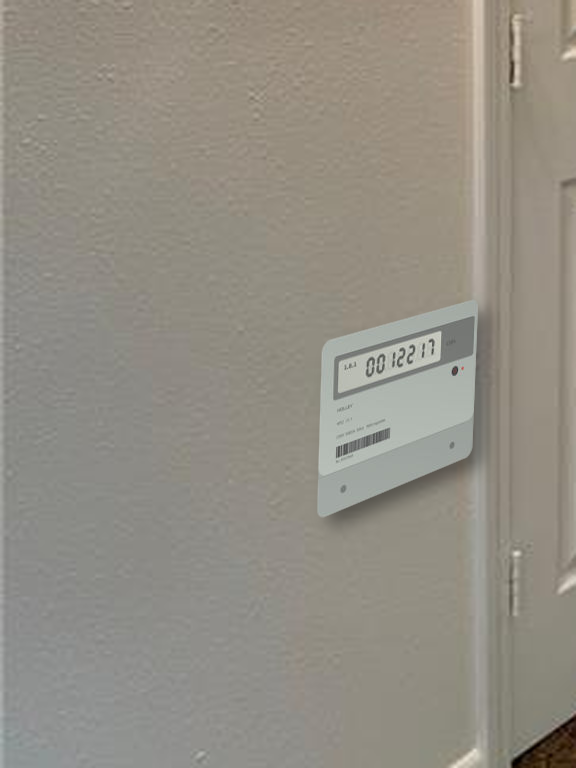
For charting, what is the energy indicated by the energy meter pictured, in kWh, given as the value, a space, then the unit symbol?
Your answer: 12217 kWh
